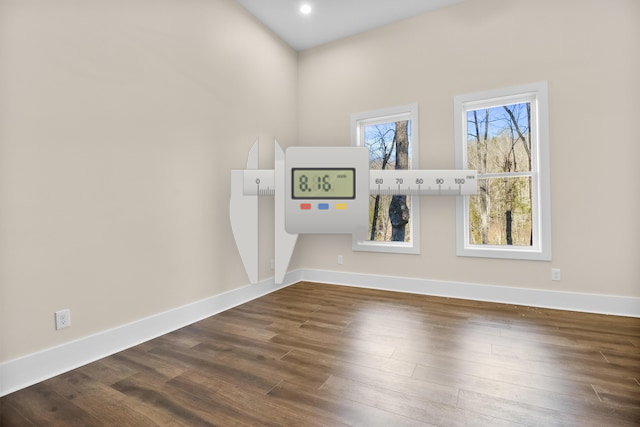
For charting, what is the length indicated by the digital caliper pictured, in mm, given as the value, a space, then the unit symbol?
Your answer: 8.16 mm
